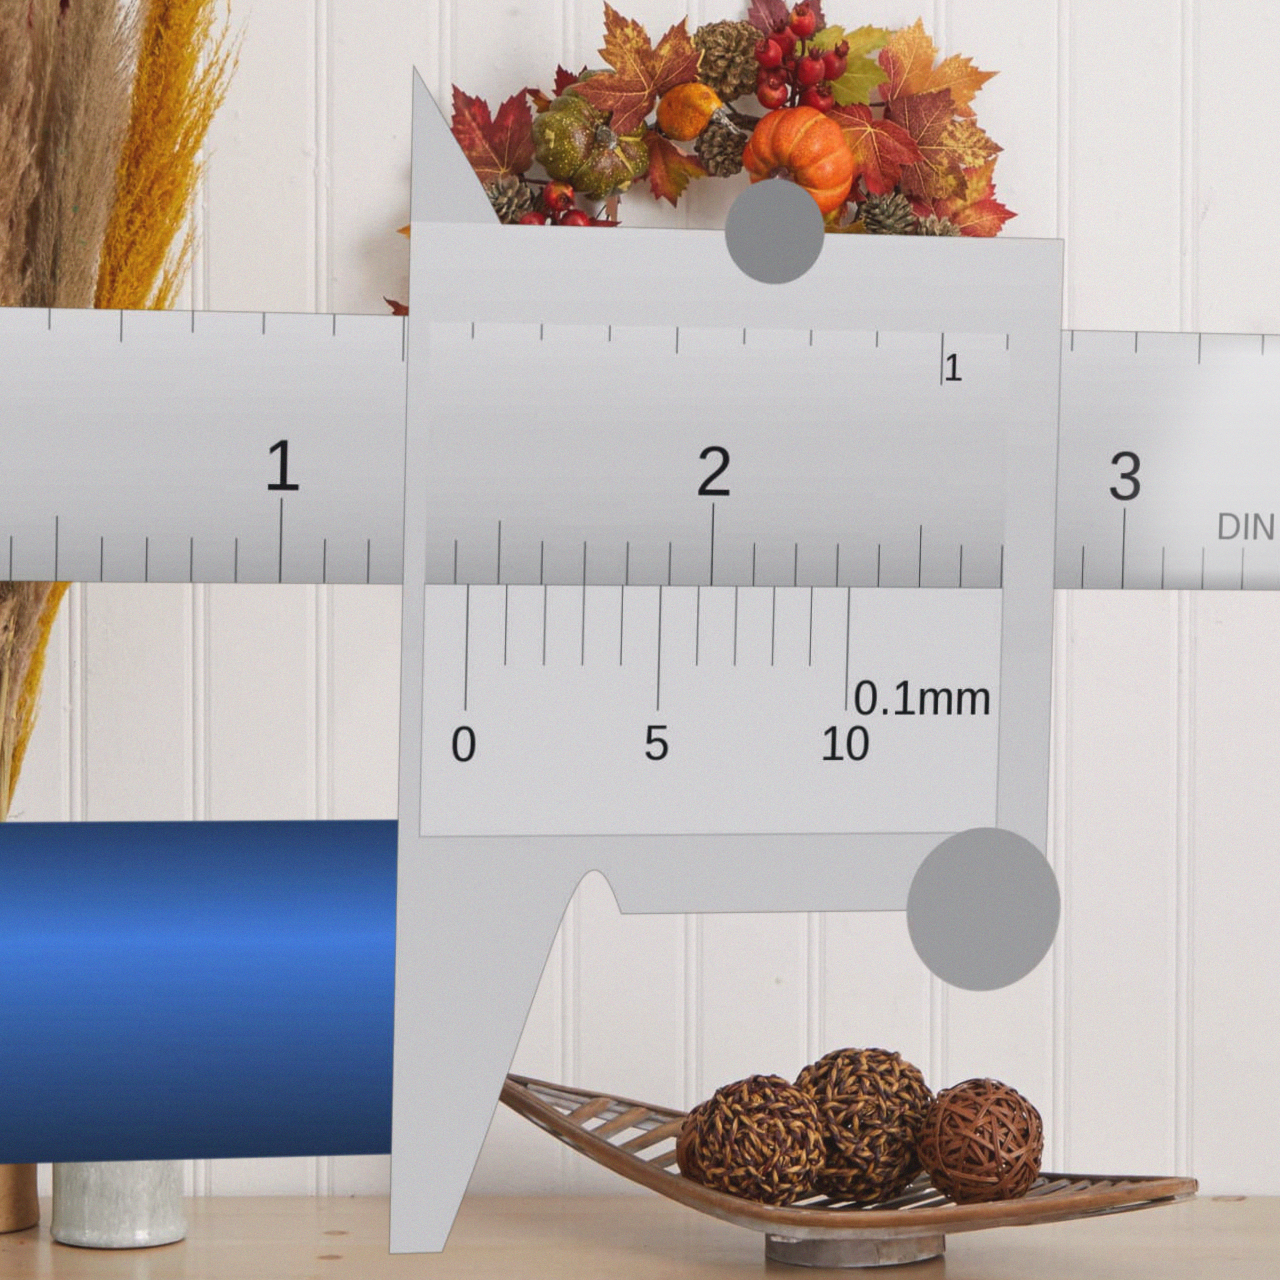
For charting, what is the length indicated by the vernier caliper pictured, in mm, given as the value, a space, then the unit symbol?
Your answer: 14.3 mm
